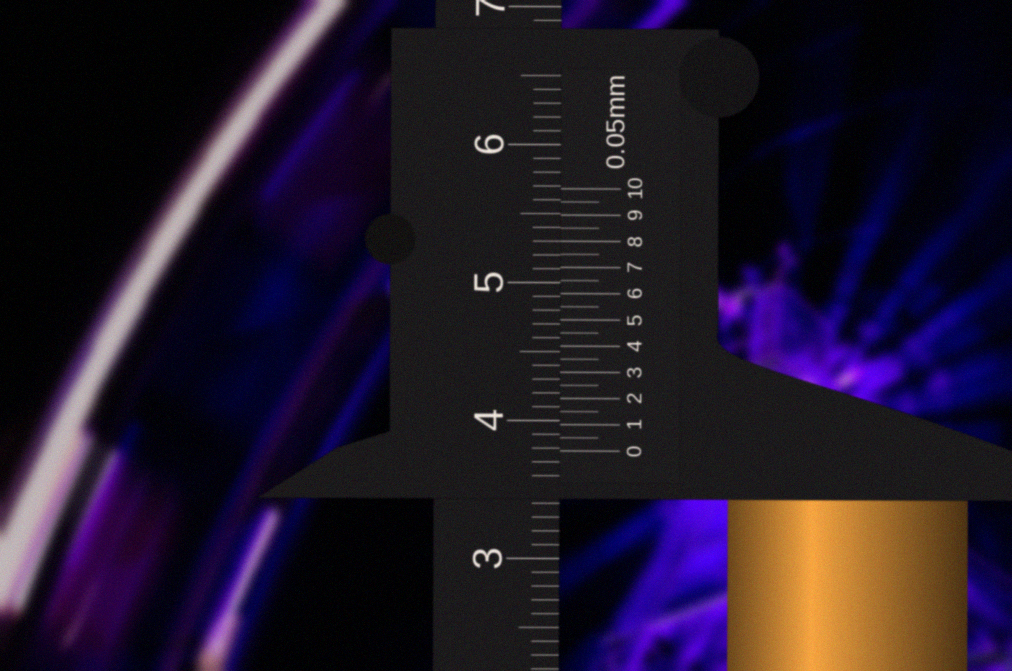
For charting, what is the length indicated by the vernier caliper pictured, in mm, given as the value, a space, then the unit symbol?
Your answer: 37.8 mm
